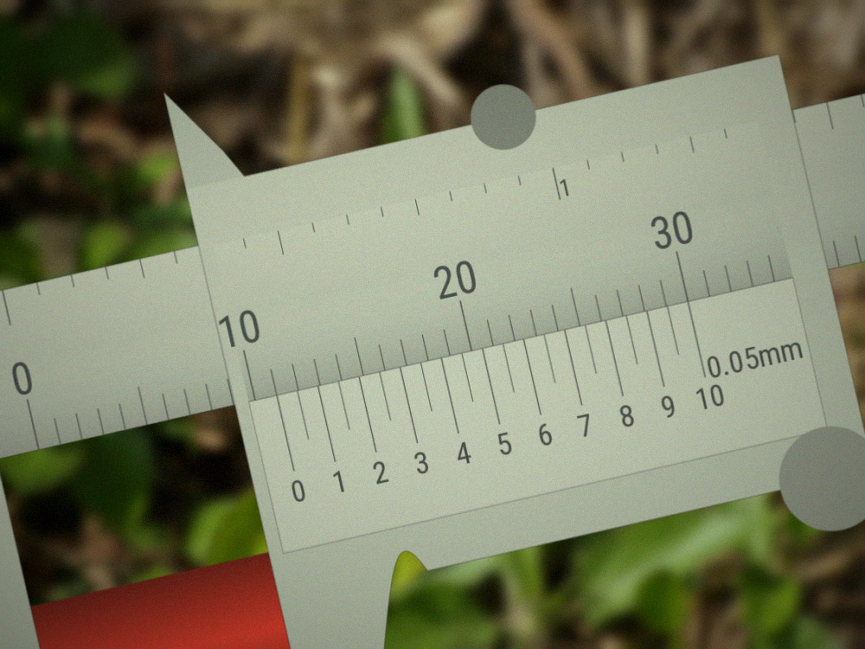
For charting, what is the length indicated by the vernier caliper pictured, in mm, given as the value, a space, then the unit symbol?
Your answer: 11.00 mm
